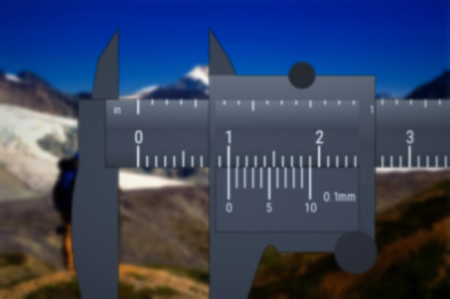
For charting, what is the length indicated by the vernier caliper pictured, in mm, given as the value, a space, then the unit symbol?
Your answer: 10.0 mm
